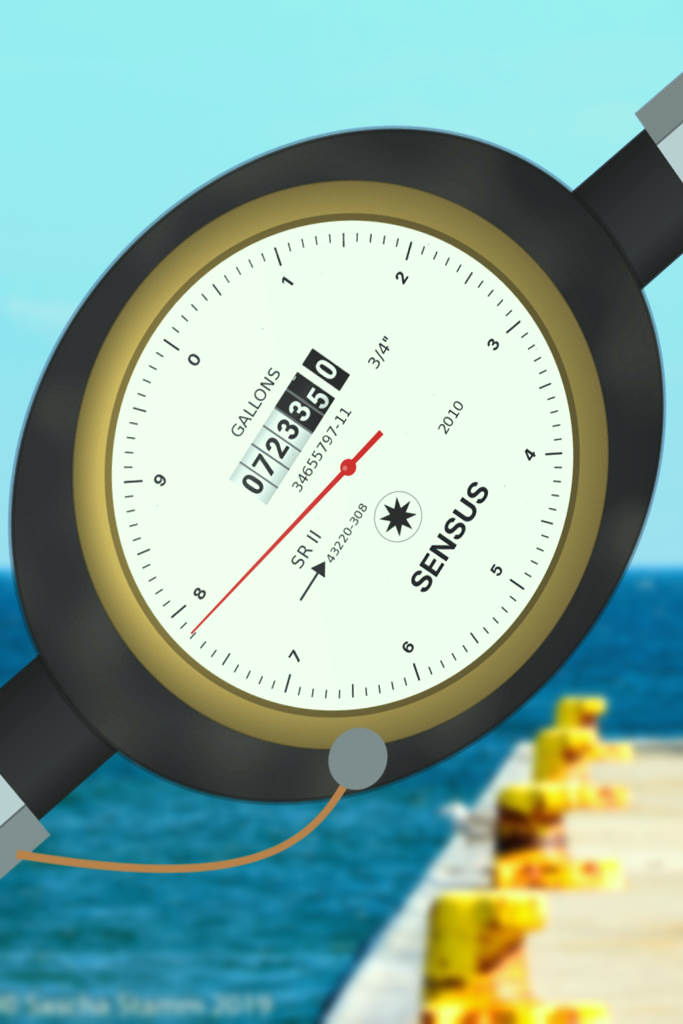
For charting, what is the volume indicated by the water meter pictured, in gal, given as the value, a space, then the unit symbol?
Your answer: 723347.8 gal
